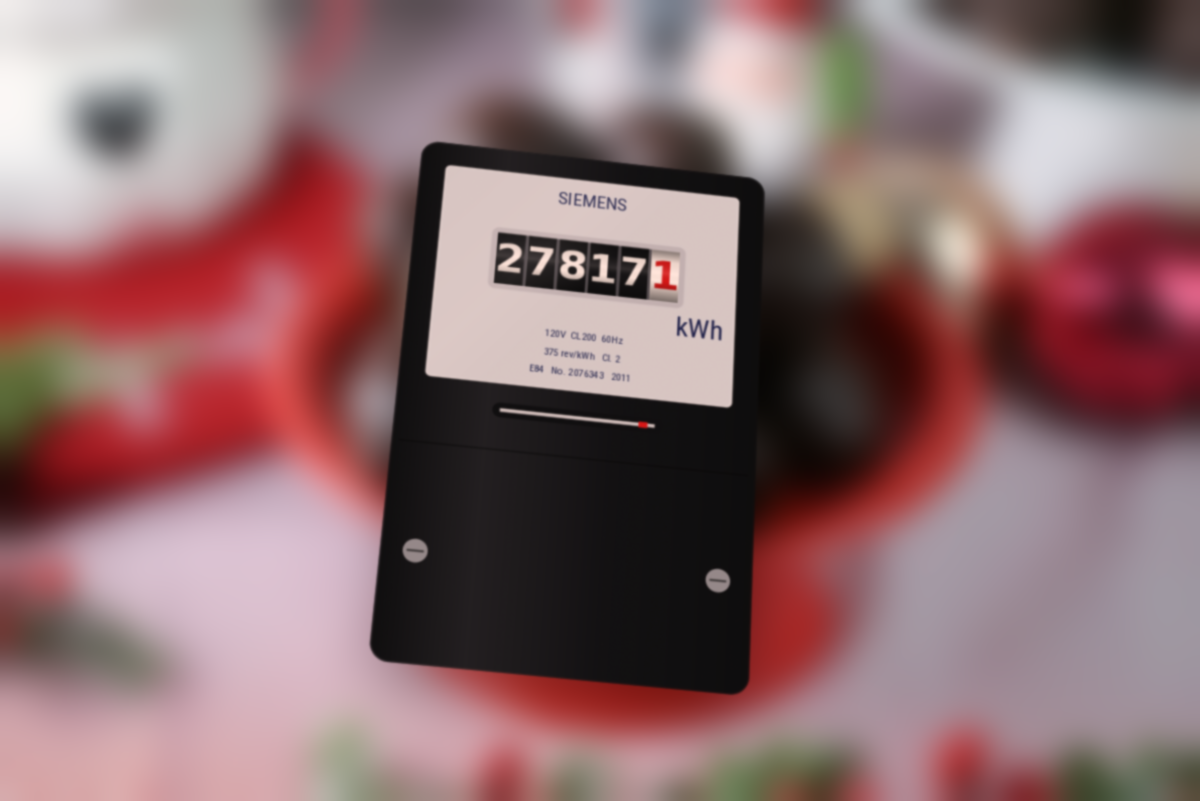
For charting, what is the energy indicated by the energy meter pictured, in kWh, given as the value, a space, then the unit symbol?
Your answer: 27817.1 kWh
